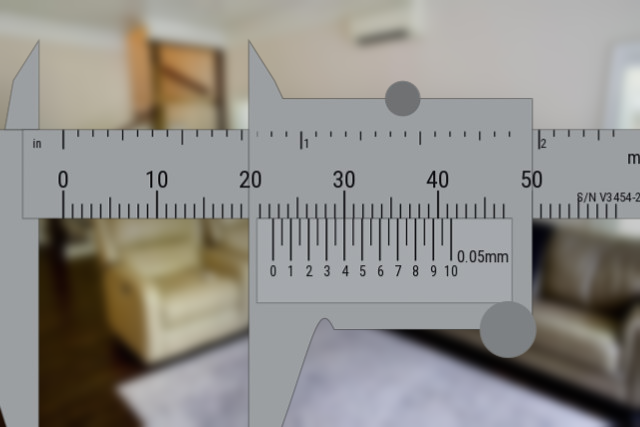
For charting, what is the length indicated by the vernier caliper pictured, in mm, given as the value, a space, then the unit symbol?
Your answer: 22.4 mm
